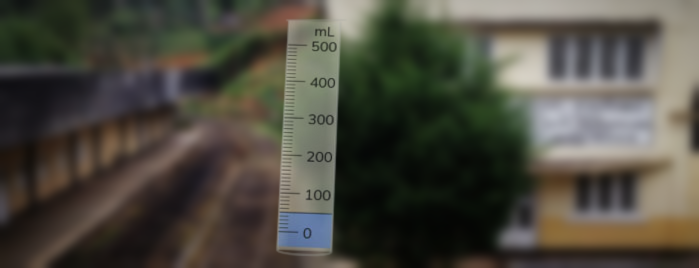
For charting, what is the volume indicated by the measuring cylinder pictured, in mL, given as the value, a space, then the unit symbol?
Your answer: 50 mL
